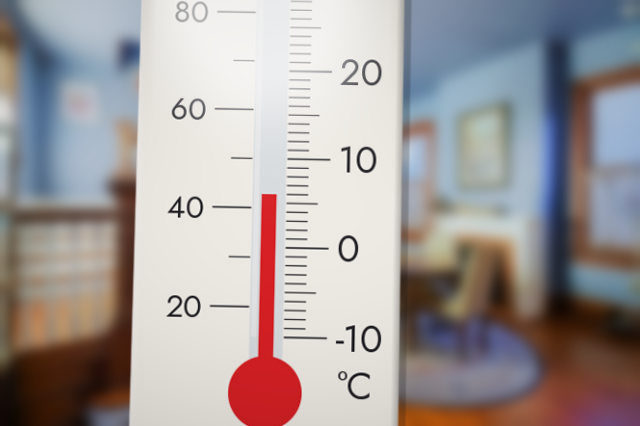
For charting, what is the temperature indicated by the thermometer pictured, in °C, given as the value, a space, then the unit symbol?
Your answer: 6 °C
